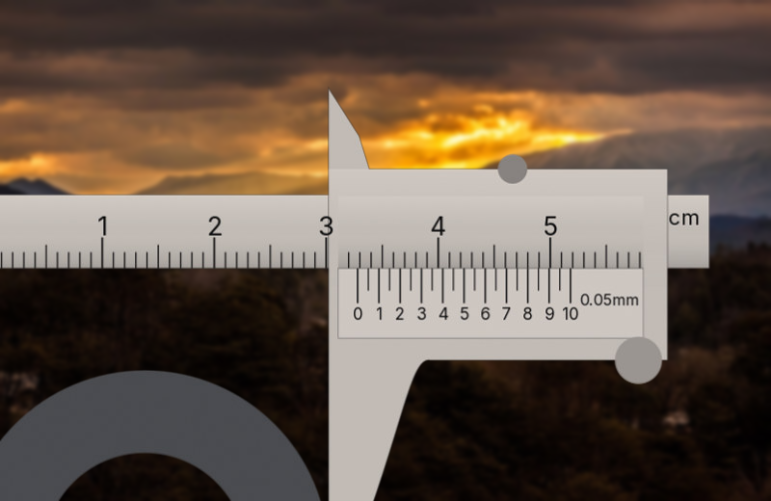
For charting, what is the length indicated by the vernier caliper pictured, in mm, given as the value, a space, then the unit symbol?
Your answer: 32.8 mm
